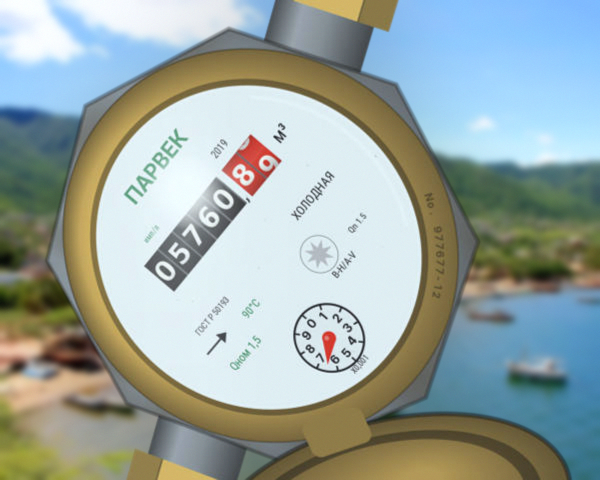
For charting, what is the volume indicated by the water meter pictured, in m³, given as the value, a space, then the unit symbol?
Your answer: 5760.886 m³
